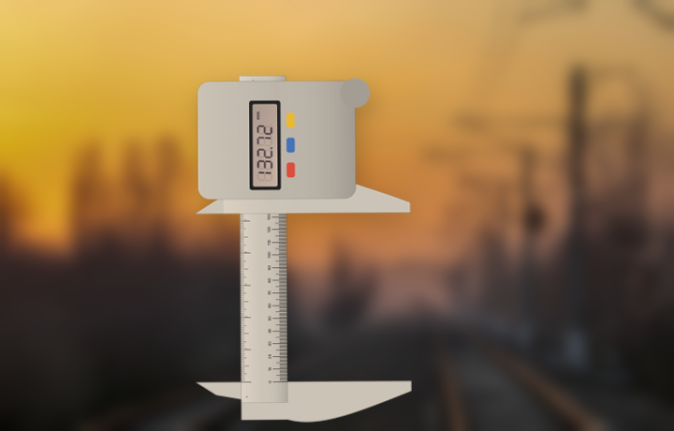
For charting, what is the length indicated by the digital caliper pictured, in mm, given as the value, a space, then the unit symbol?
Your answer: 132.72 mm
